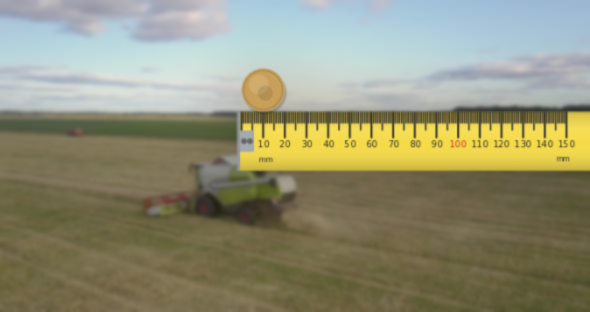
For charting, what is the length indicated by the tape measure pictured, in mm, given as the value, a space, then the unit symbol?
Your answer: 20 mm
